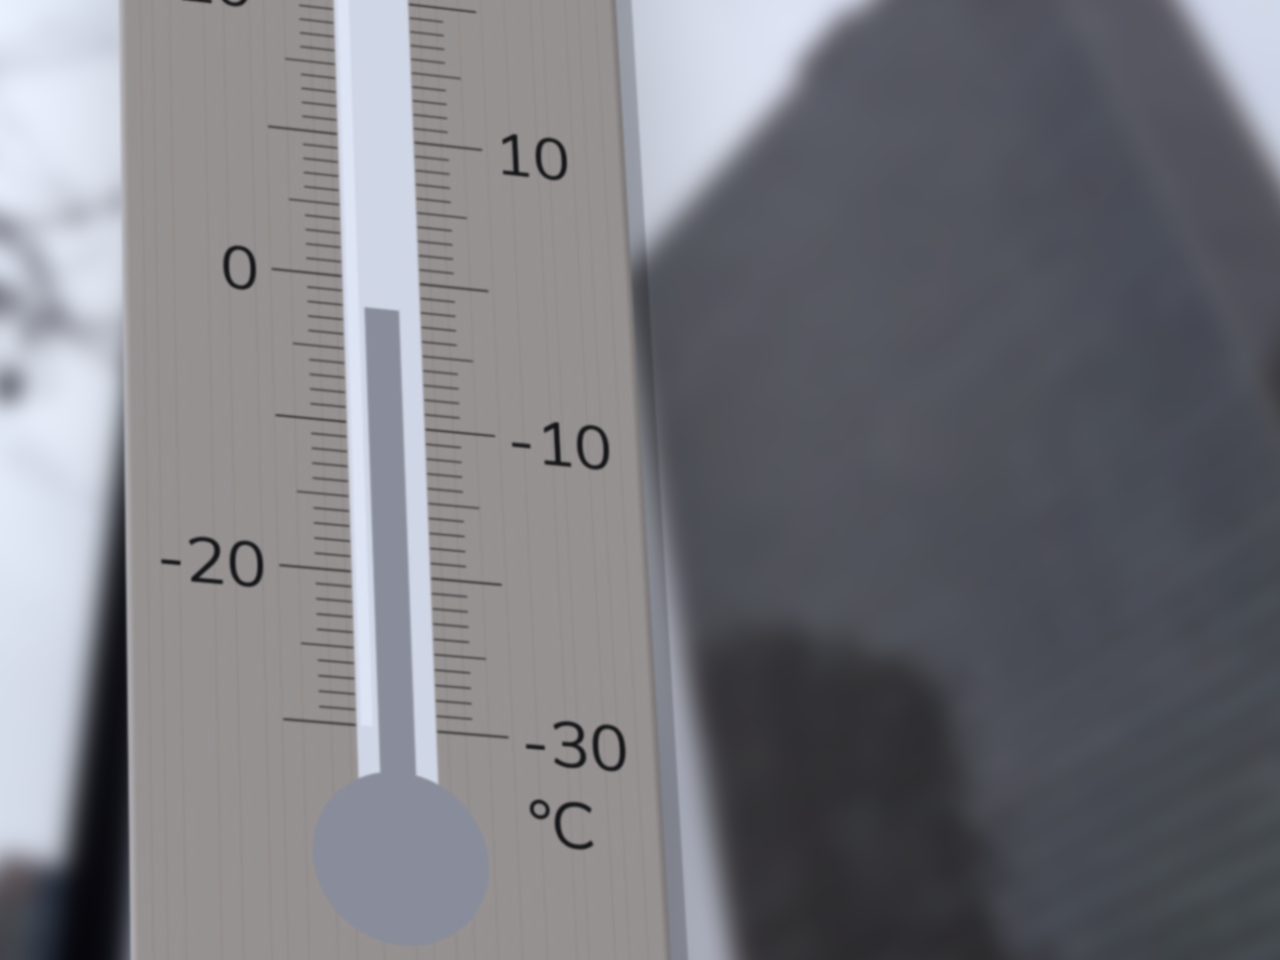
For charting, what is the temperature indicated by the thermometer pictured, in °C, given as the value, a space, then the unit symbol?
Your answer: -2 °C
